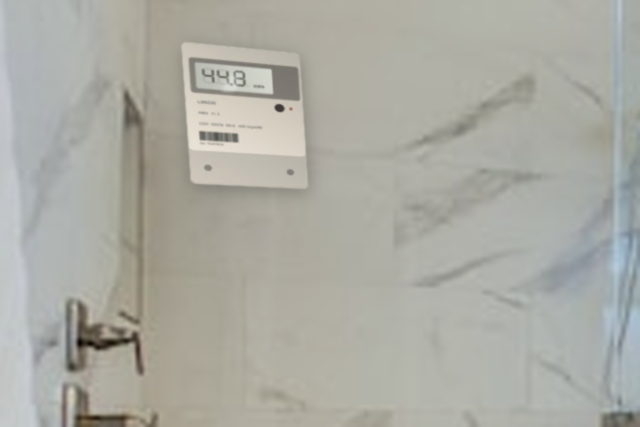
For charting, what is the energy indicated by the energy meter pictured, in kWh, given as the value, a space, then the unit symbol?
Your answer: 44.8 kWh
